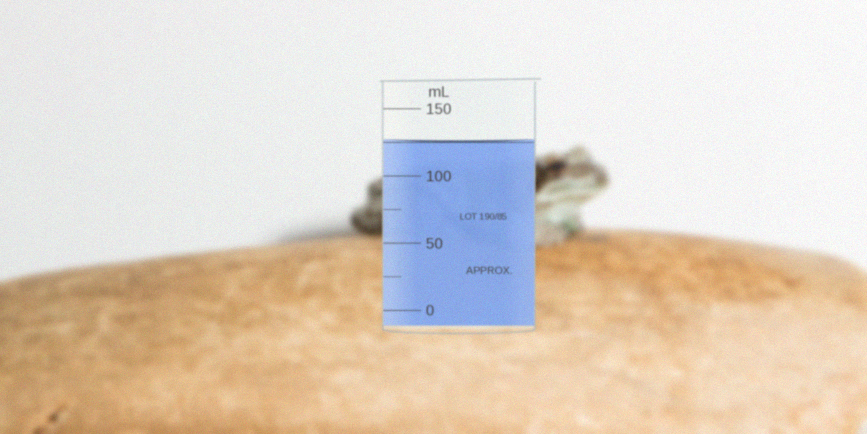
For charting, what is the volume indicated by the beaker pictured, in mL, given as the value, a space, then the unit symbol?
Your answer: 125 mL
